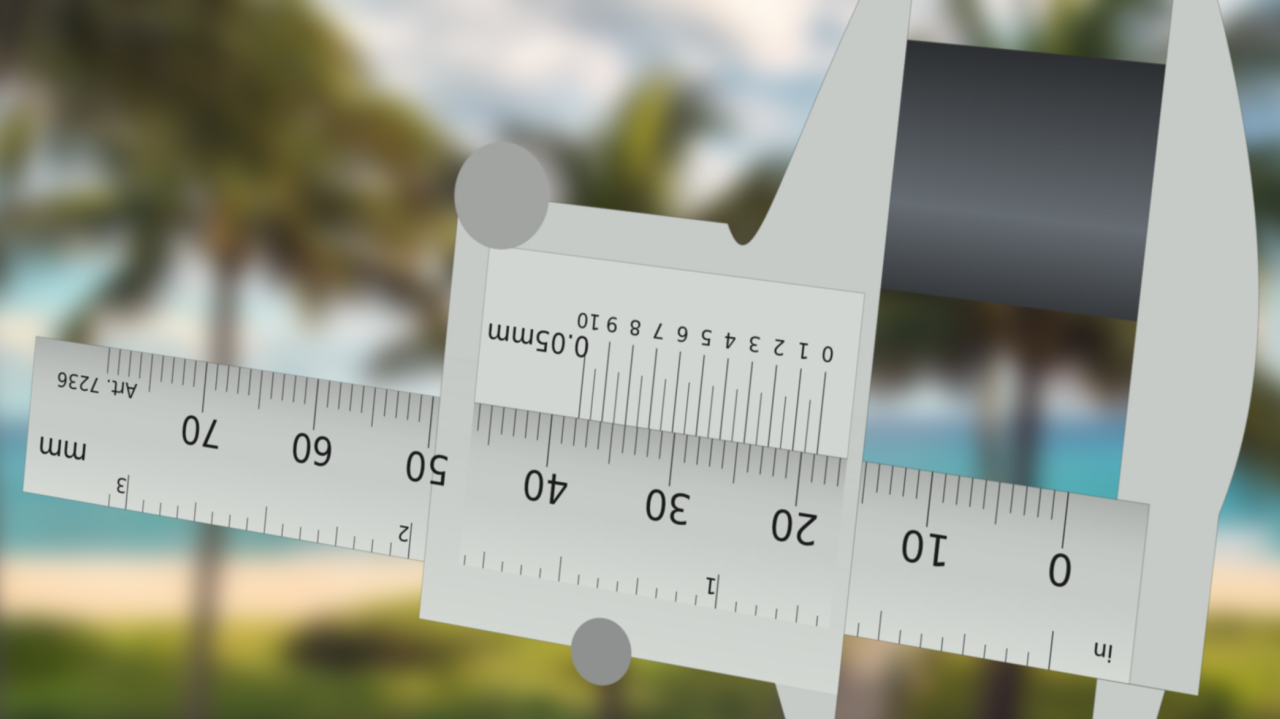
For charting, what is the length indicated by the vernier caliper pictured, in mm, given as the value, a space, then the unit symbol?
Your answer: 18.8 mm
